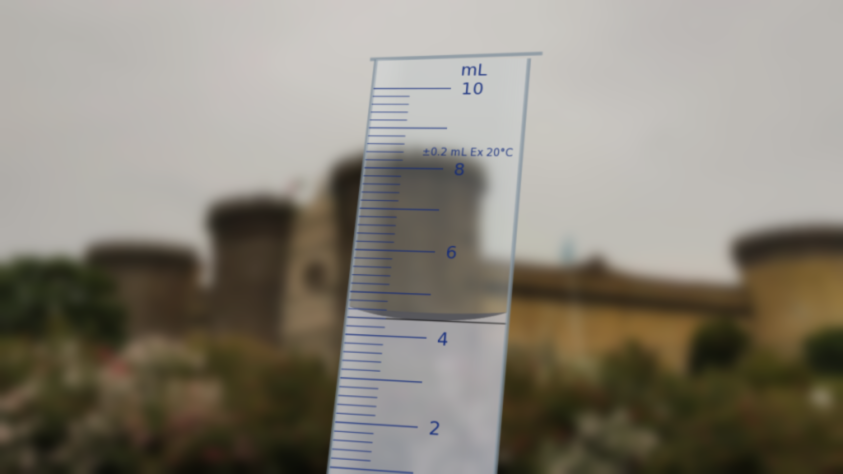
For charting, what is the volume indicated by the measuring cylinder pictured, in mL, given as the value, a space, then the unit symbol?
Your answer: 4.4 mL
